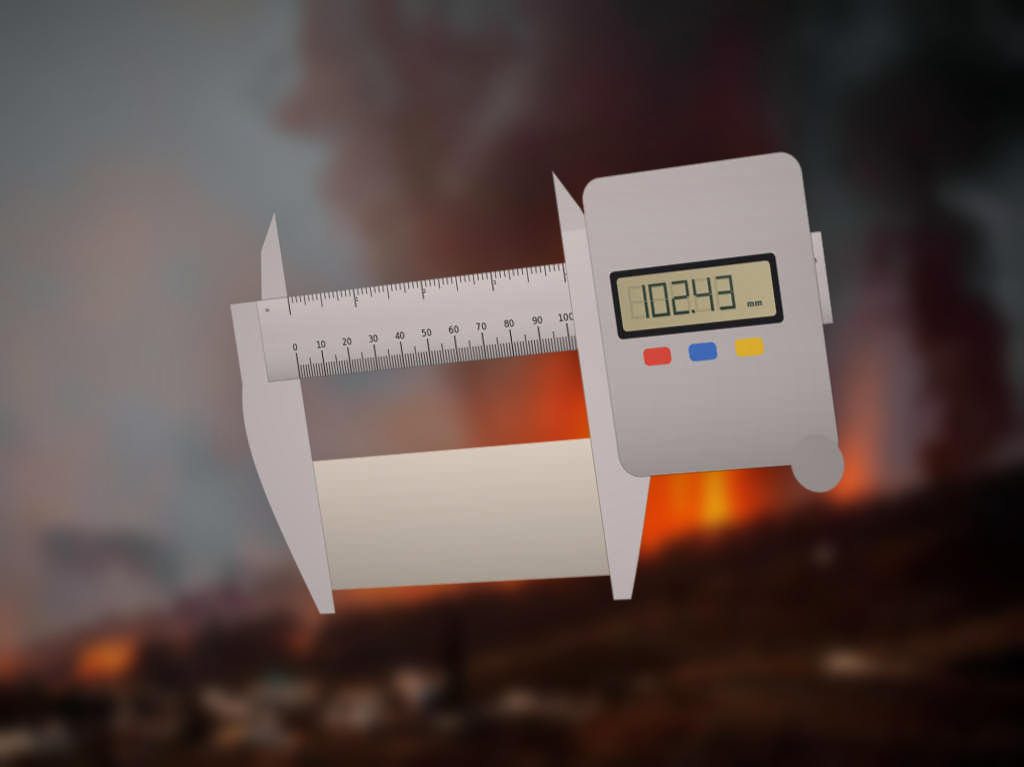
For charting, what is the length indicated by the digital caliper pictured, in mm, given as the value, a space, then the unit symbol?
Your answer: 102.43 mm
